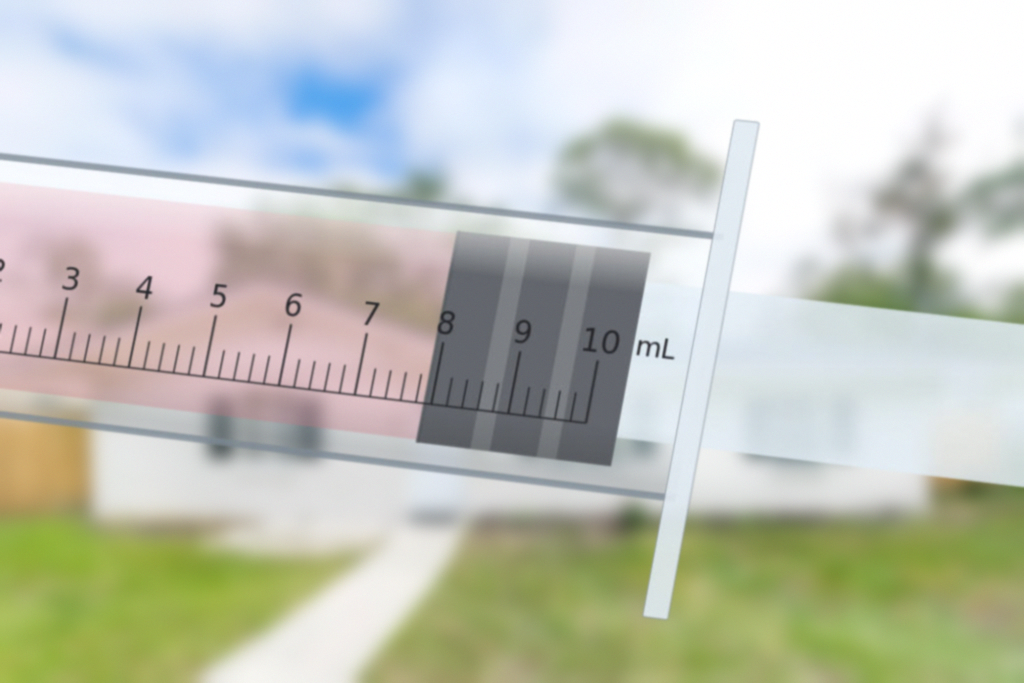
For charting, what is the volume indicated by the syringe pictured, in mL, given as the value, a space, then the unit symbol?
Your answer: 7.9 mL
